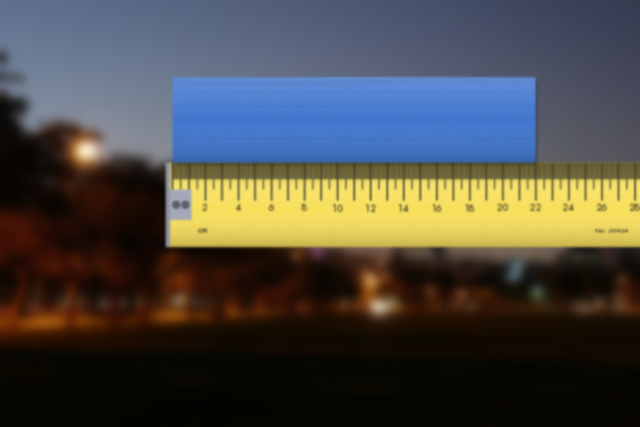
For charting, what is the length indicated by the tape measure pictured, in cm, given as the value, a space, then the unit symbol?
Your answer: 22 cm
